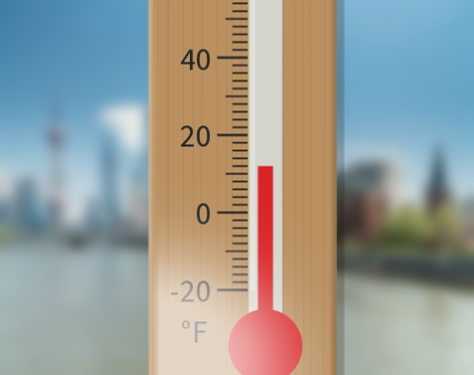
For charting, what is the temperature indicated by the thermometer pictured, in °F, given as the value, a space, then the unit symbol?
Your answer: 12 °F
